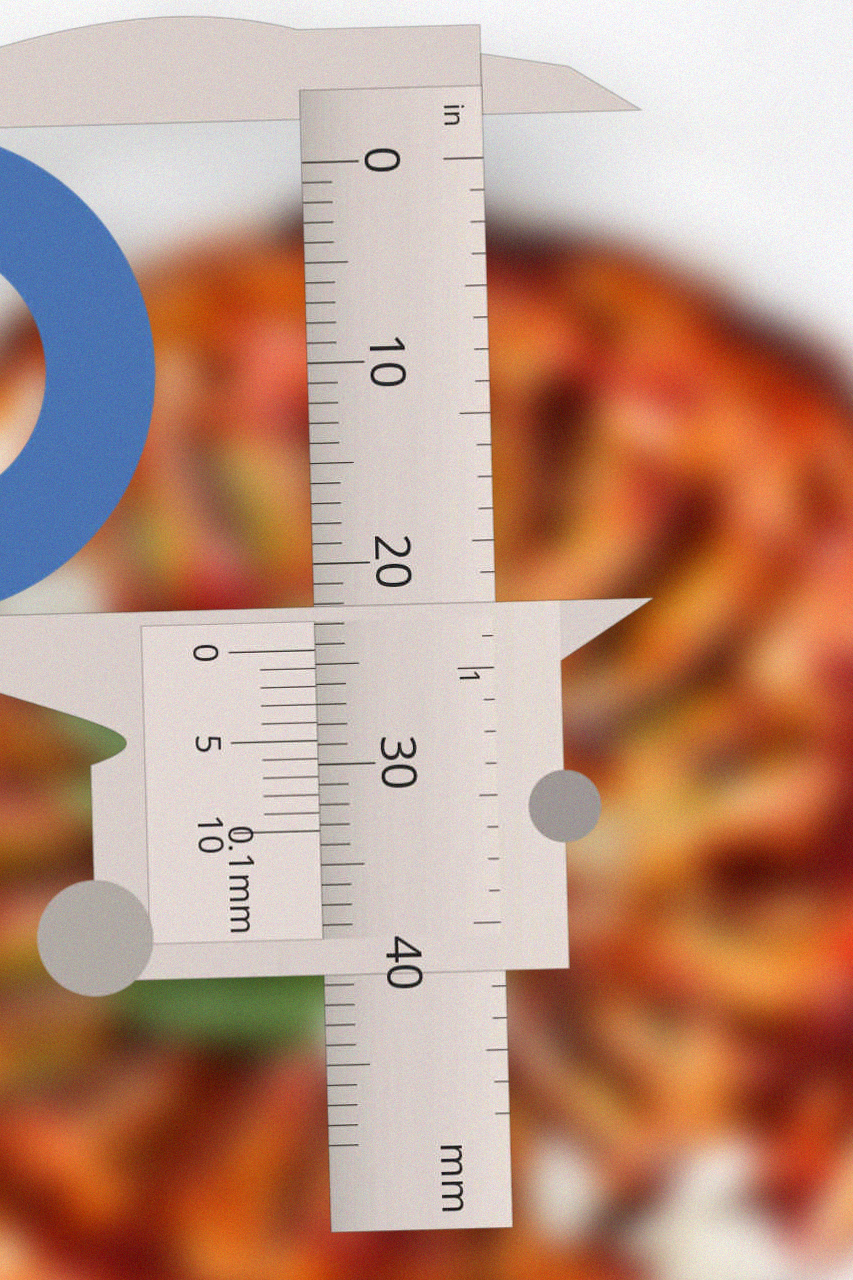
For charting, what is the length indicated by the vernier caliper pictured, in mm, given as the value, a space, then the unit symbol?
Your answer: 24.3 mm
